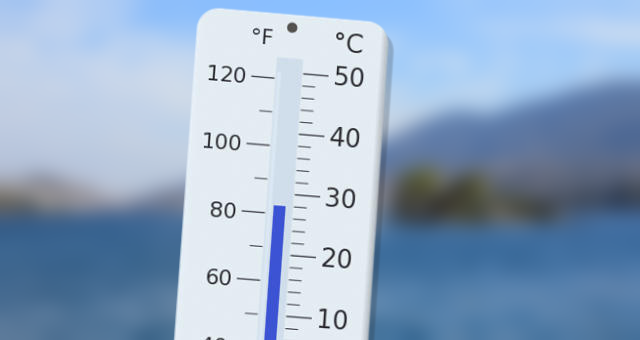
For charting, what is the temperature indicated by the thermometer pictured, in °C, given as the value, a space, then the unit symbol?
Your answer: 28 °C
